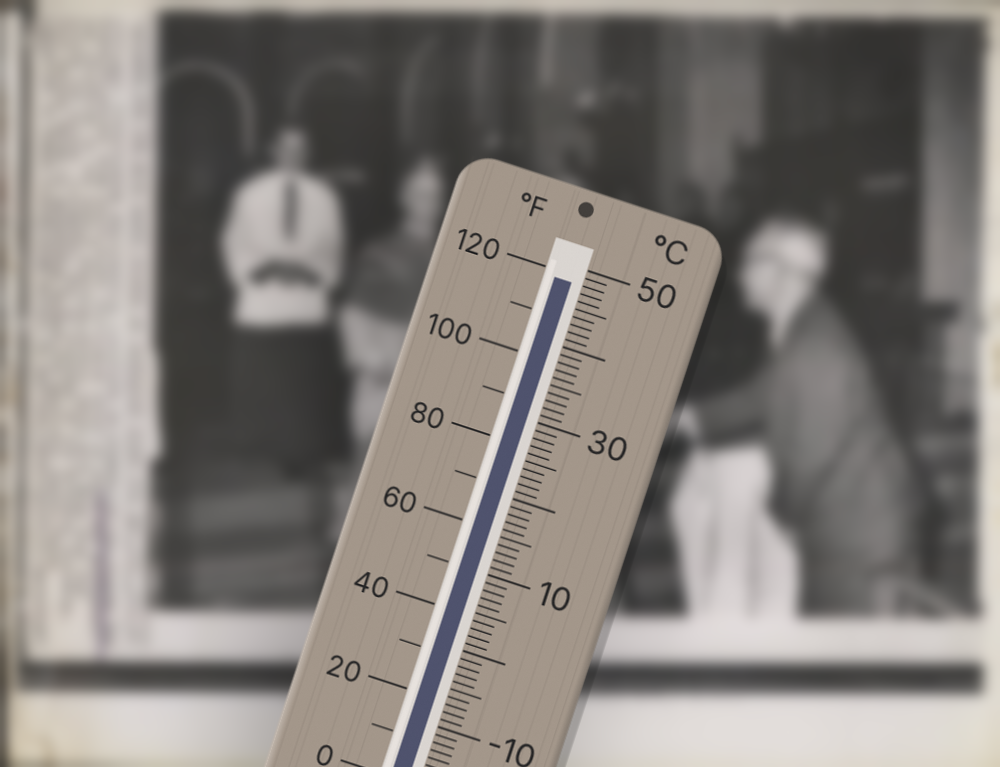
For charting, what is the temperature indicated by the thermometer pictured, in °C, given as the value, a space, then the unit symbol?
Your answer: 48 °C
